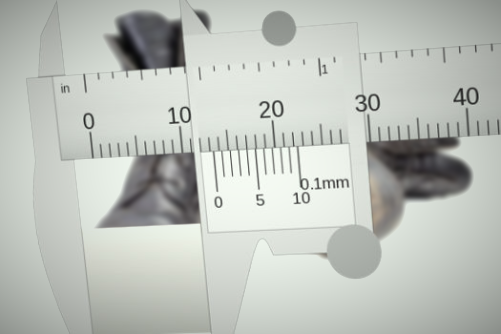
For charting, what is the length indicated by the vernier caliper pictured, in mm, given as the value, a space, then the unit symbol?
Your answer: 13.4 mm
